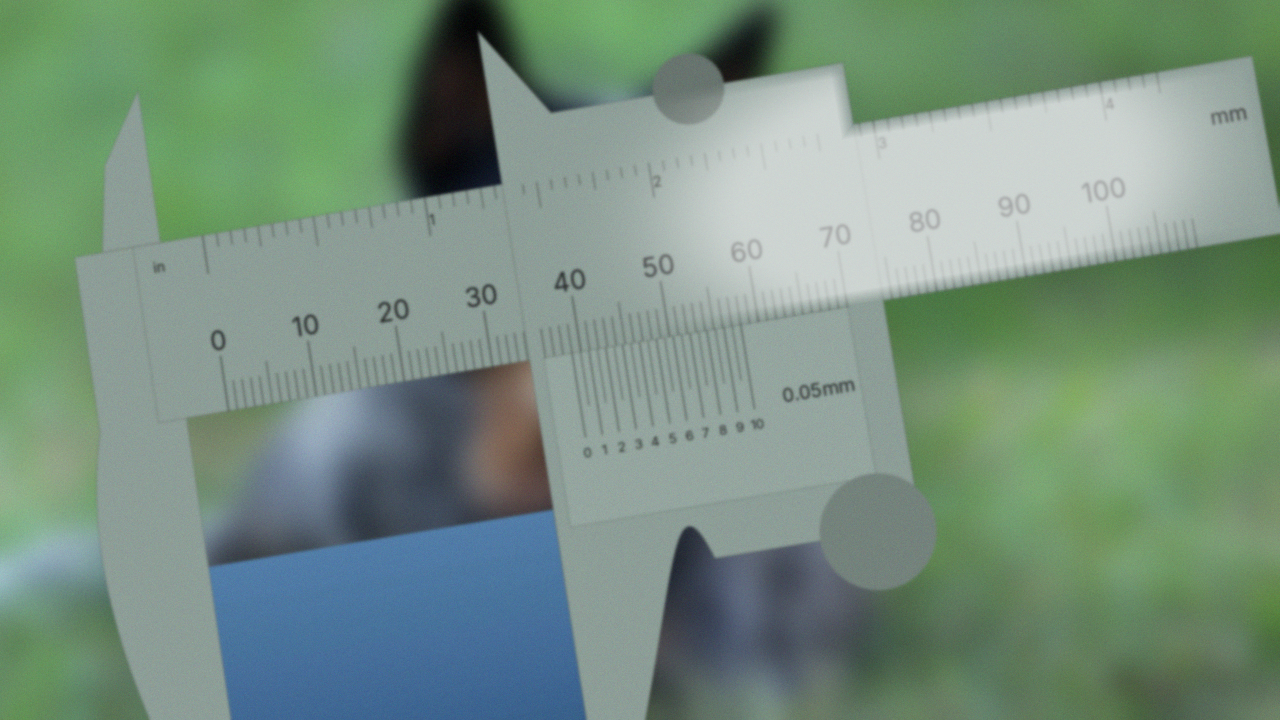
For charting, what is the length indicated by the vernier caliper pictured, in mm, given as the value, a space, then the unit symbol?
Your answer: 39.0 mm
